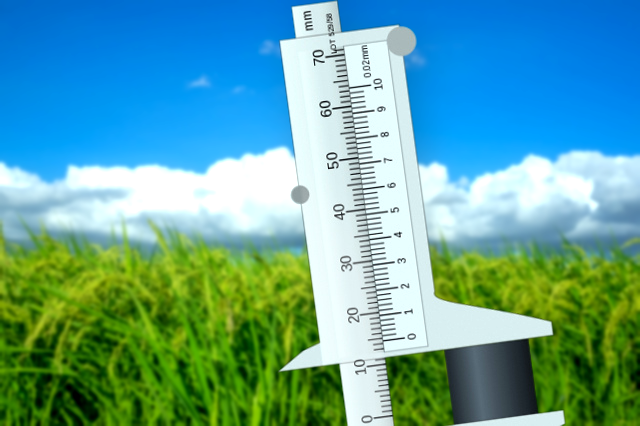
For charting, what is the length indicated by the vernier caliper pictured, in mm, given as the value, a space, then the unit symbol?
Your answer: 14.5 mm
